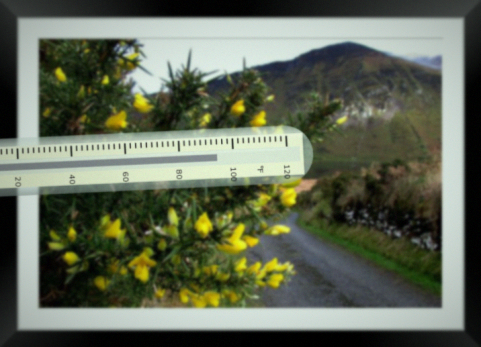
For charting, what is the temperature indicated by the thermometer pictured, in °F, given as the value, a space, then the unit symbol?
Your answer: 94 °F
